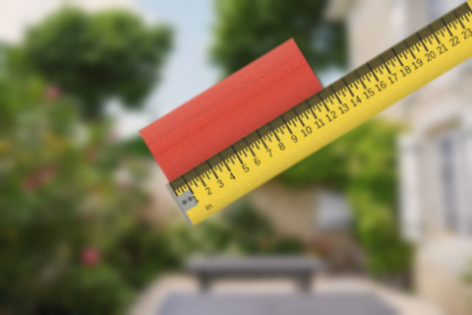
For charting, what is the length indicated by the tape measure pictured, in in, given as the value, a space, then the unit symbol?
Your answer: 12.5 in
